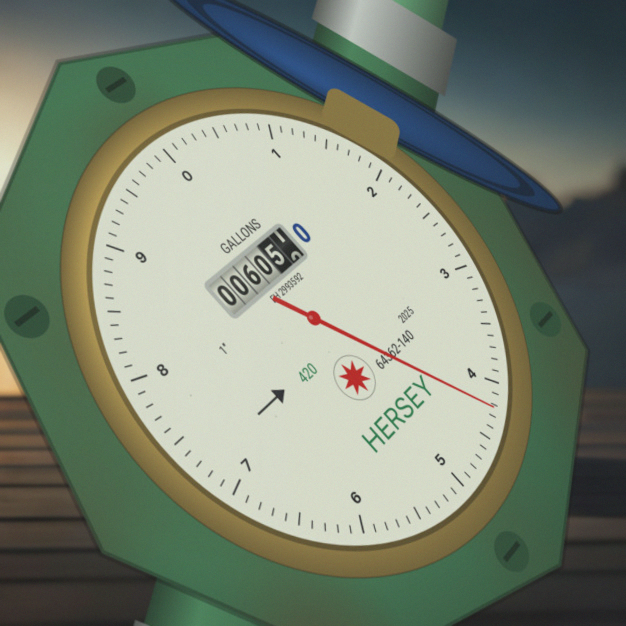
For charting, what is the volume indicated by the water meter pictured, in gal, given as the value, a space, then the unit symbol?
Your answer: 60514.2 gal
